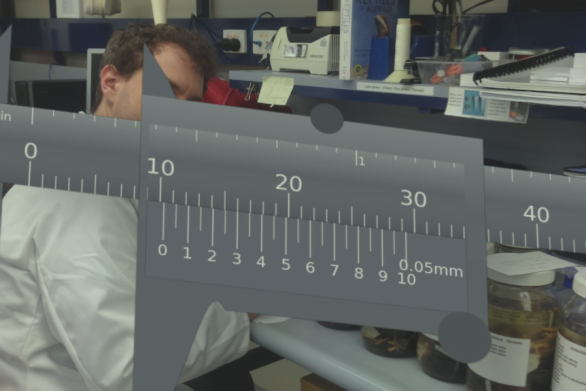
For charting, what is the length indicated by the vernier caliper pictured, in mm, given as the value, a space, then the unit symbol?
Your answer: 10.3 mm
